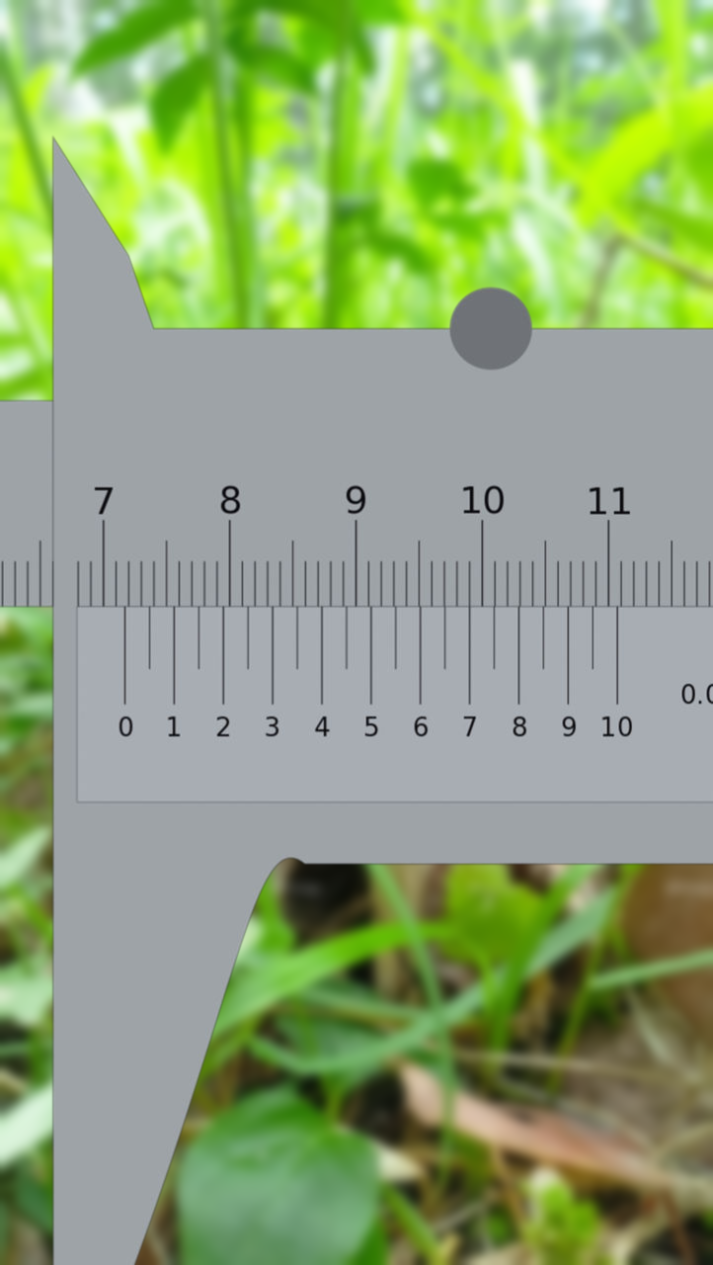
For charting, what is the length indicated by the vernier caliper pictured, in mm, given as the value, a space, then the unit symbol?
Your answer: 71.7 mm
